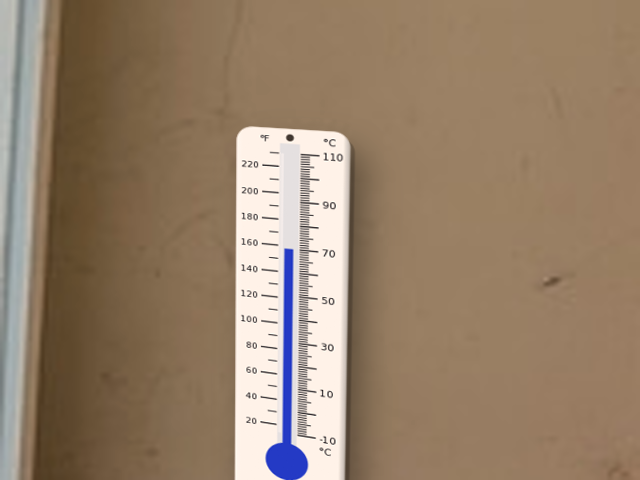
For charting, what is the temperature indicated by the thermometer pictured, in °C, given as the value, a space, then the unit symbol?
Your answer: 70 °C
